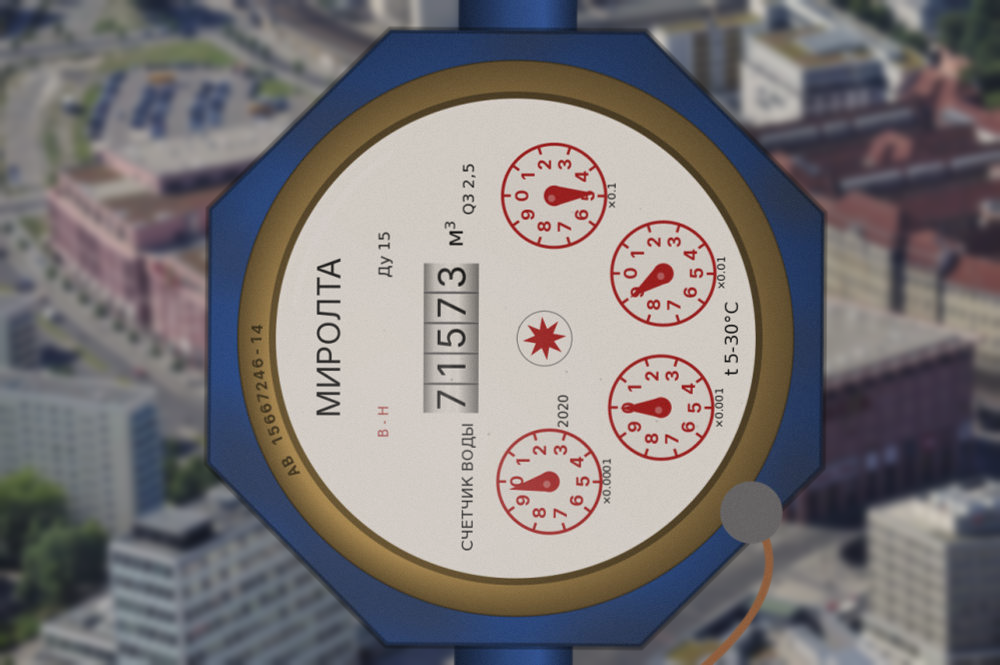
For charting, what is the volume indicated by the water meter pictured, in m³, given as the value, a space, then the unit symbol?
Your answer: 71573.4899 m³
